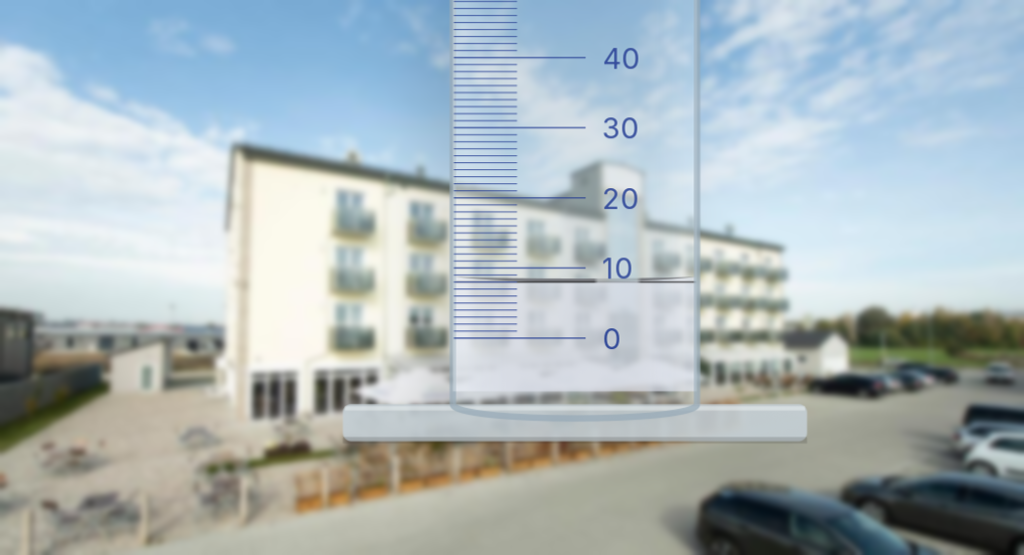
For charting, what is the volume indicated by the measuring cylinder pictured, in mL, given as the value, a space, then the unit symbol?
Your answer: 8 mL
